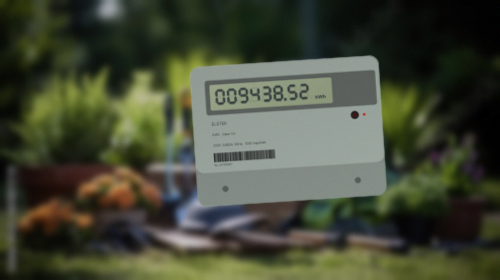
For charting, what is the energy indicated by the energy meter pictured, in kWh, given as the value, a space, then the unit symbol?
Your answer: 9438.52 kWh
